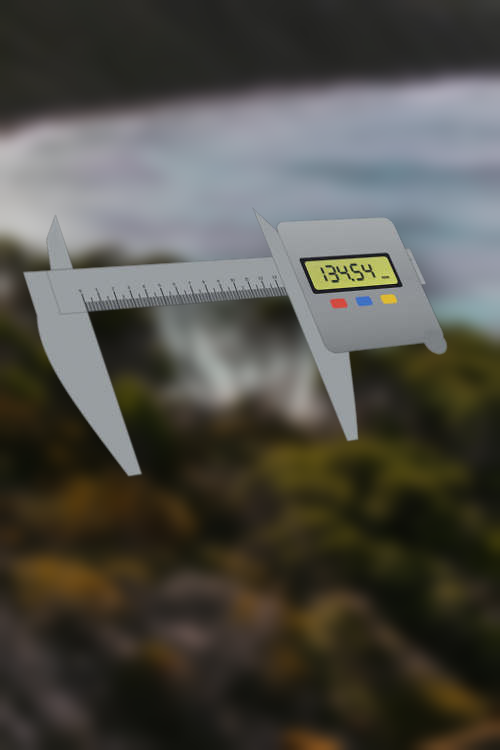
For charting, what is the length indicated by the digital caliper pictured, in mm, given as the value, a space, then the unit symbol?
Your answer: 134.54 mm
